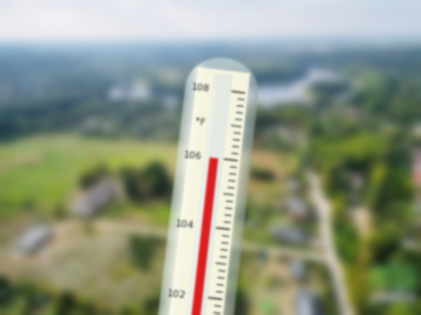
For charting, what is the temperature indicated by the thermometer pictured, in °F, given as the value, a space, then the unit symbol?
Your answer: 106 °F
